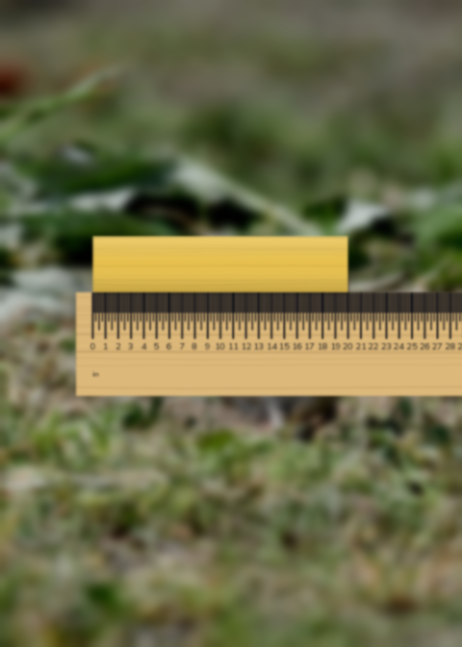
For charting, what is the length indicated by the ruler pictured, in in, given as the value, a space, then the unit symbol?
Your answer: 20 in
